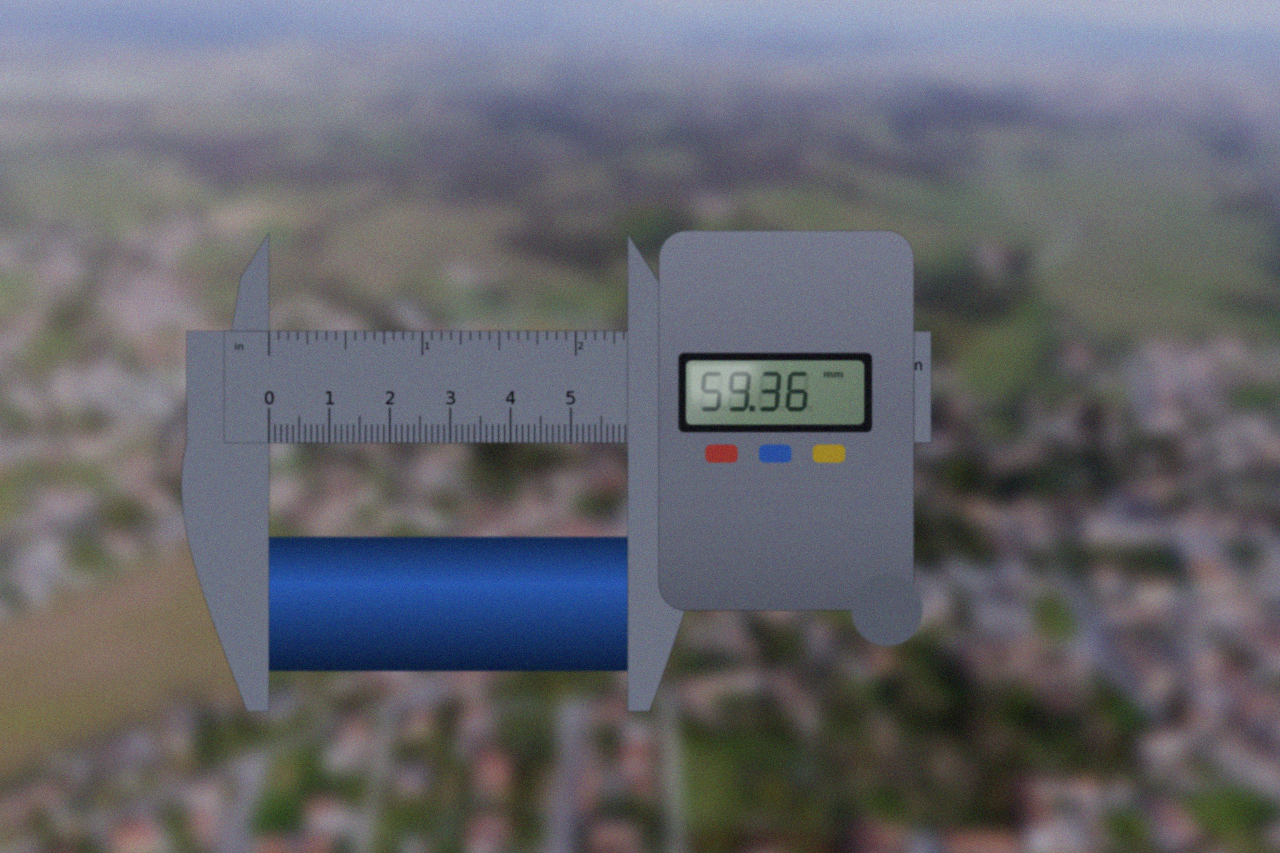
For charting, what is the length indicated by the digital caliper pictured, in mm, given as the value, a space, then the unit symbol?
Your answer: 59.36 mm
